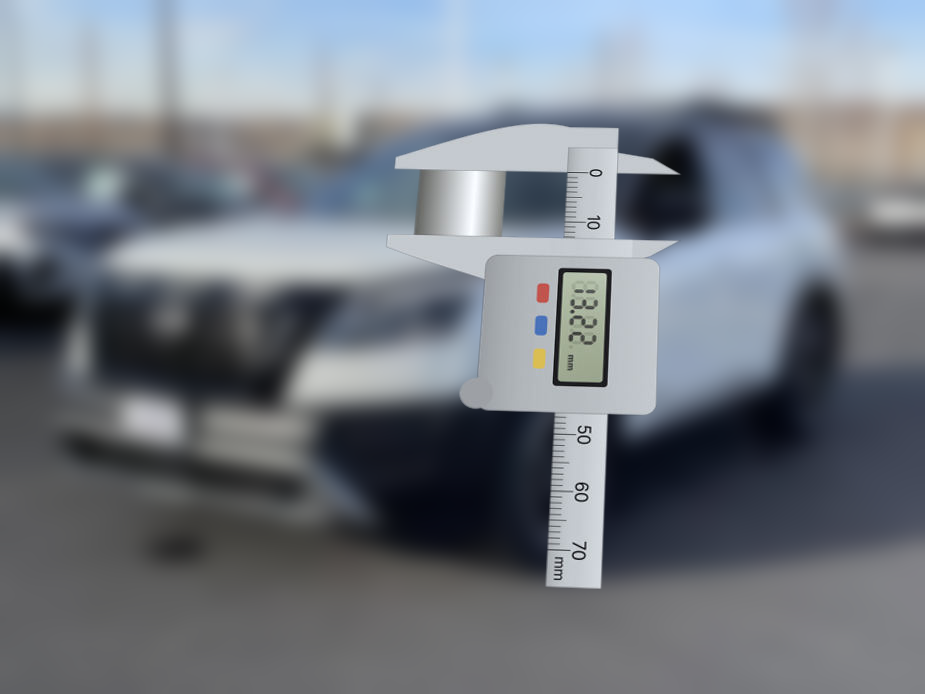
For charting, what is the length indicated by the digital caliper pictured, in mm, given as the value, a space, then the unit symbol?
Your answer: 13.22 mm
